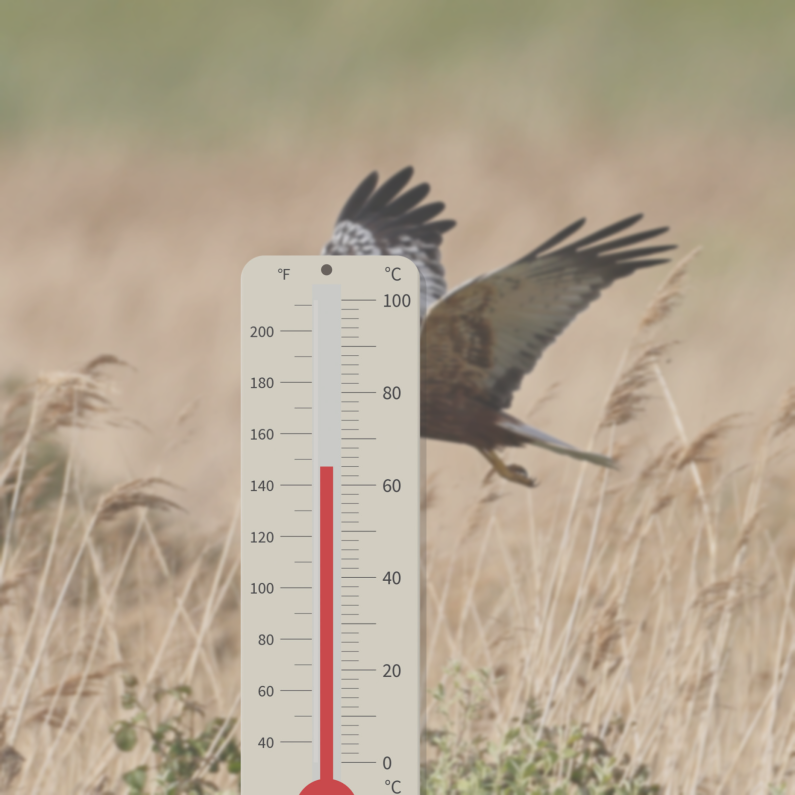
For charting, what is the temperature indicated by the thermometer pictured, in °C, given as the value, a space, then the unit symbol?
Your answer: 64 °C
